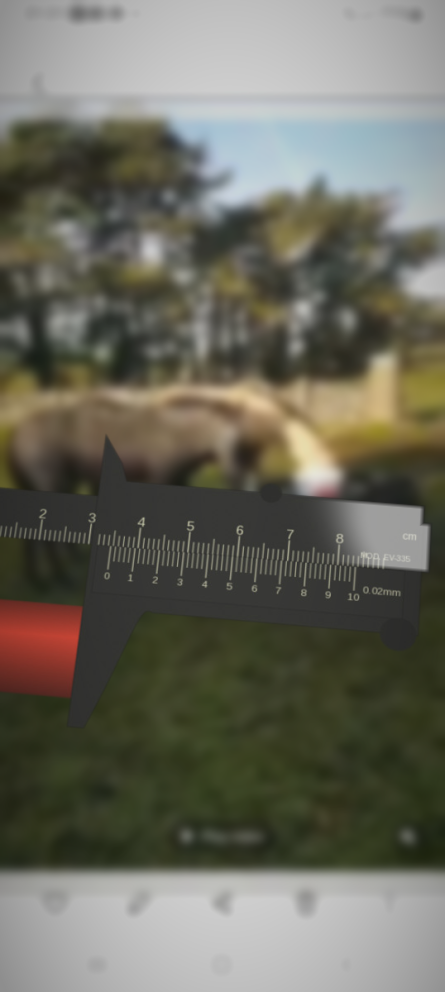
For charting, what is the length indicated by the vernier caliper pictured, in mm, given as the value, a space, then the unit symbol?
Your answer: 34.5 mm
